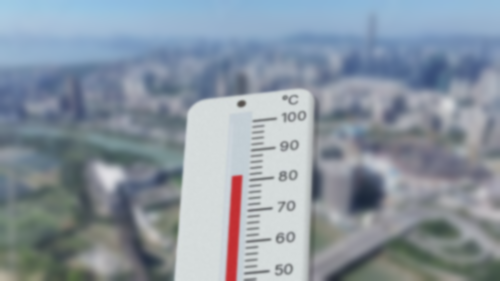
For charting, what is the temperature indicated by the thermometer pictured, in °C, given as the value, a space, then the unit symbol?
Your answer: 82 °C
